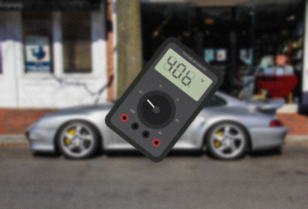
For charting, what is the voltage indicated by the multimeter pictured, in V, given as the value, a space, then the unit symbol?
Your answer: 406 V
